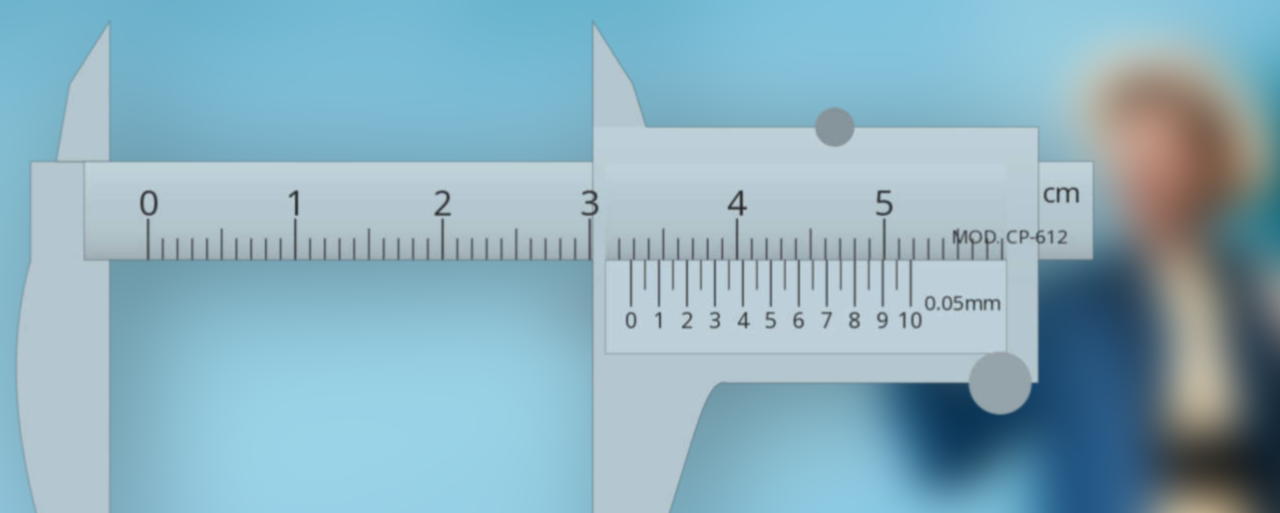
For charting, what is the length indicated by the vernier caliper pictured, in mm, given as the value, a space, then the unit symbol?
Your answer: 32.8 mm
